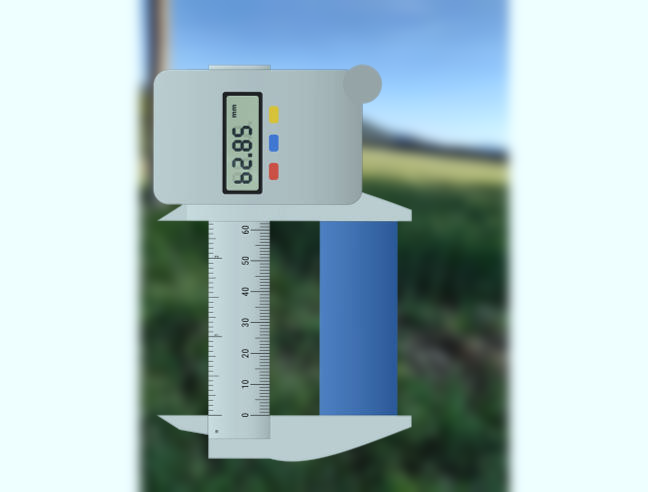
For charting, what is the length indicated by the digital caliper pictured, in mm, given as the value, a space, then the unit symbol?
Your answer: 62.85 mm
